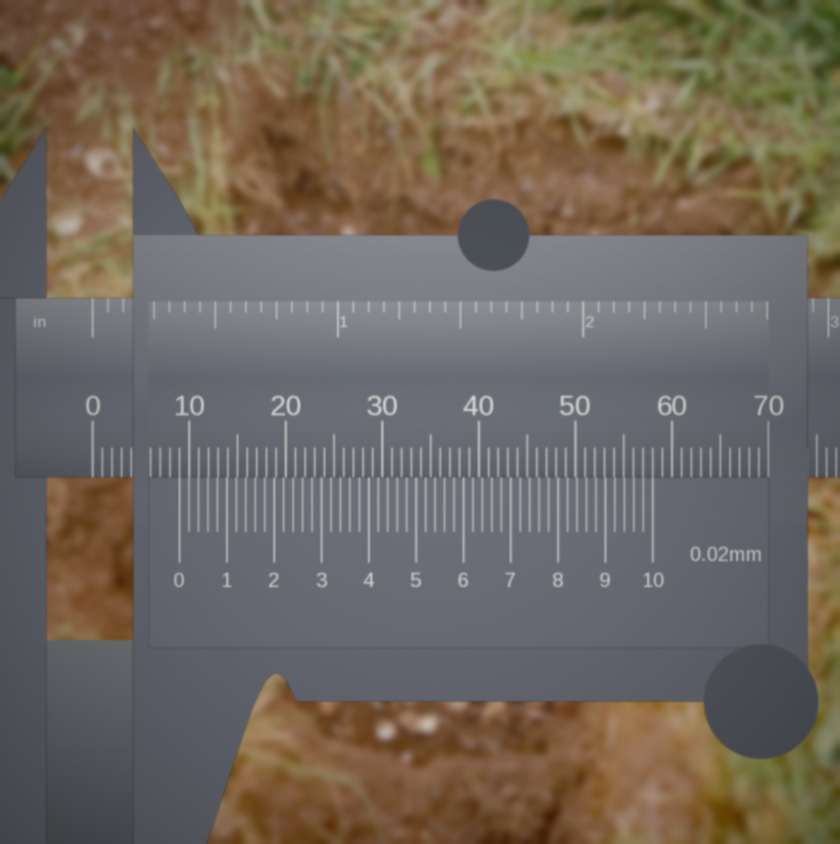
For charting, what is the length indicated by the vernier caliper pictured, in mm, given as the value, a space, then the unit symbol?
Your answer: 9.0 mm
